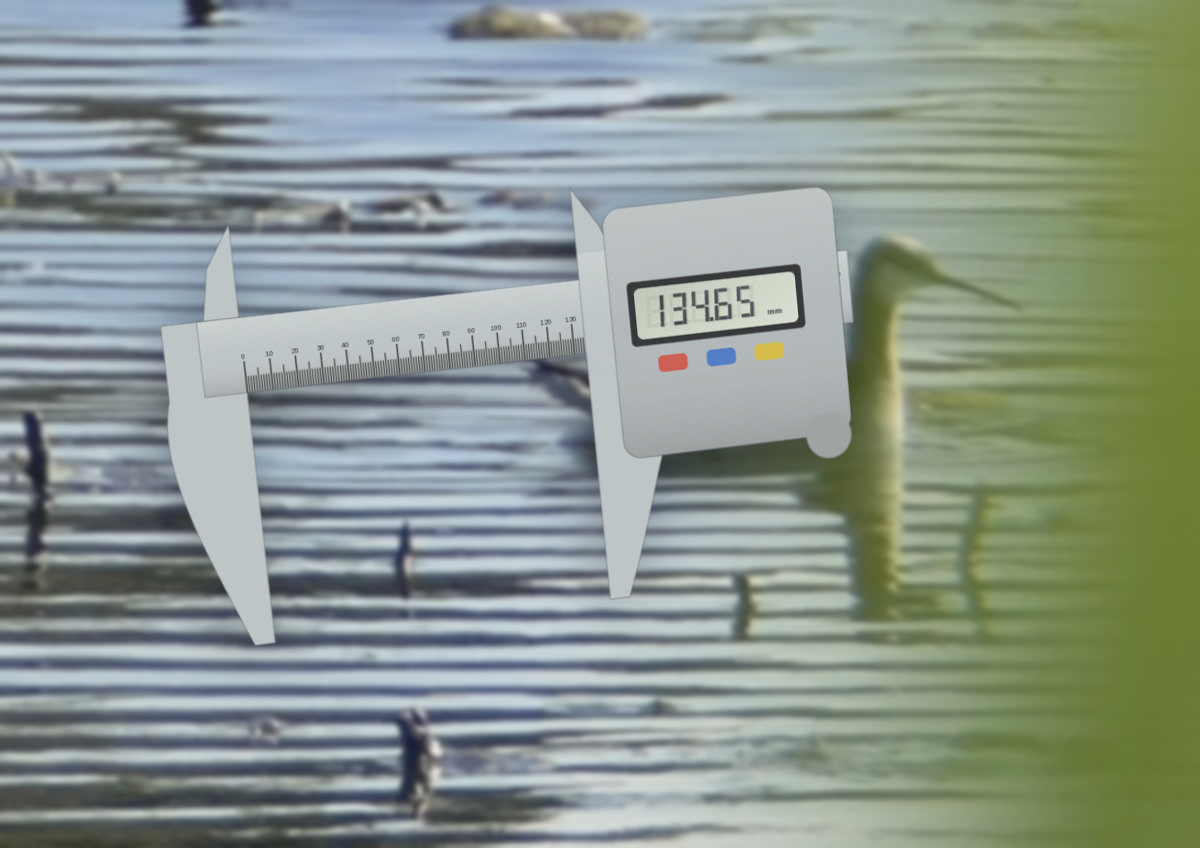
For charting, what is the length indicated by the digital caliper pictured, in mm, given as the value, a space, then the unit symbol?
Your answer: 134.65 mm
